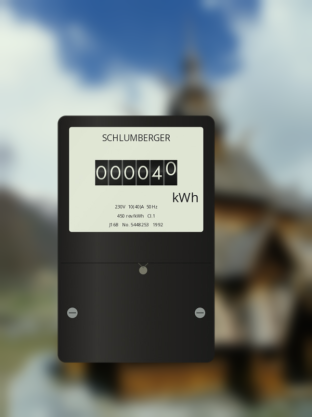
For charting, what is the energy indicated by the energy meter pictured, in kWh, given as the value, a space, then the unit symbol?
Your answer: 40 kWh
